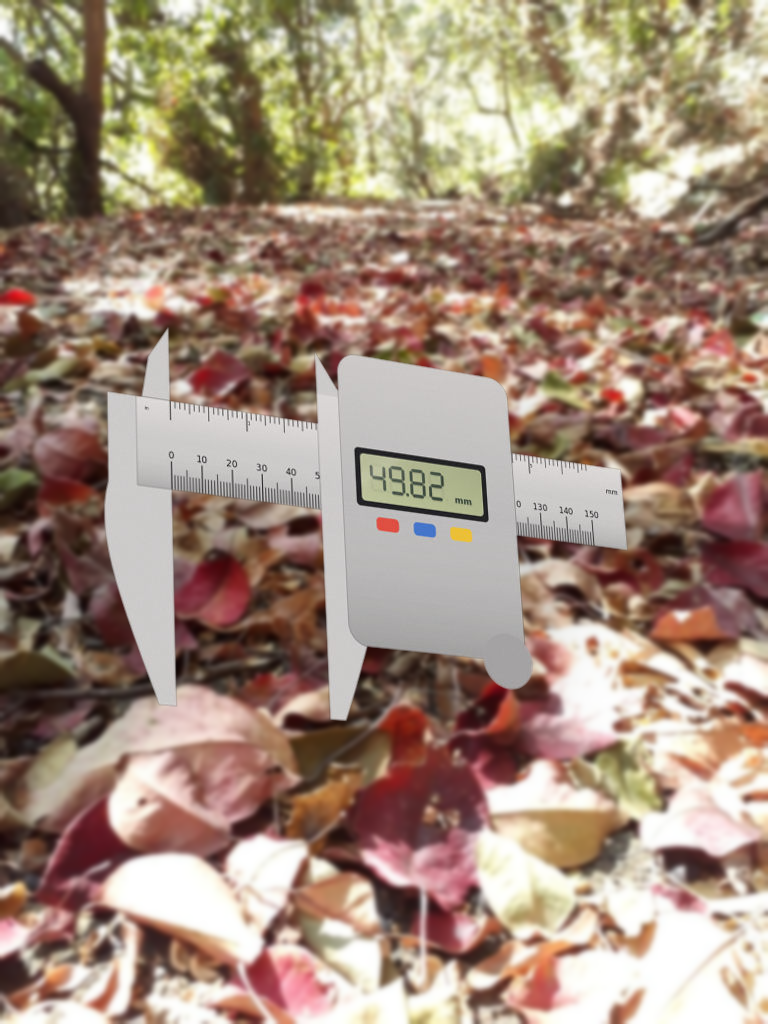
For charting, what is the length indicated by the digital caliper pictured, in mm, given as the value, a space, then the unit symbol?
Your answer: 49.82 mm
